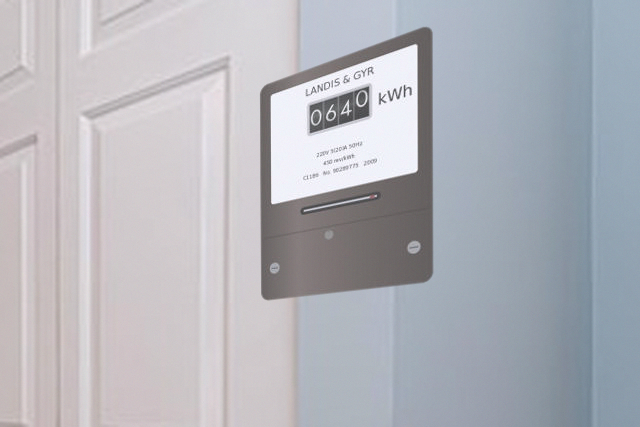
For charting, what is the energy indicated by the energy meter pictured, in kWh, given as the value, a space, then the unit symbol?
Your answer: 640 kWh
